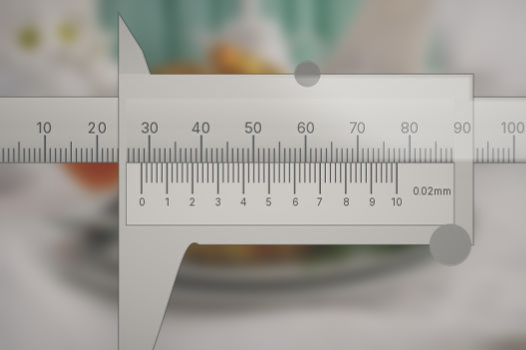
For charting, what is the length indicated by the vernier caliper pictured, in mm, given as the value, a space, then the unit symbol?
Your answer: 28.5 mm
